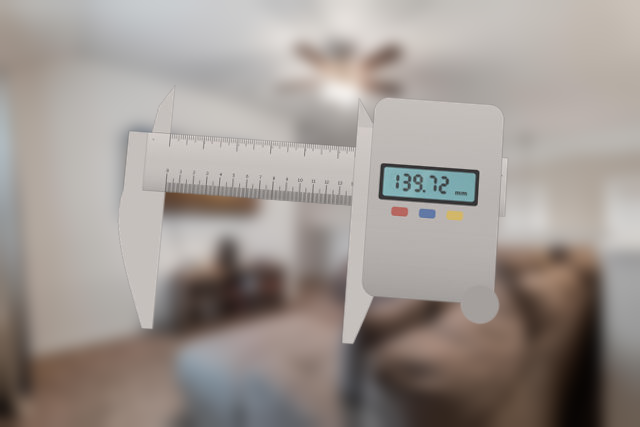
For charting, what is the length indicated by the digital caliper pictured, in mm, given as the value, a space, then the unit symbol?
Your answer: 139.72 mm
